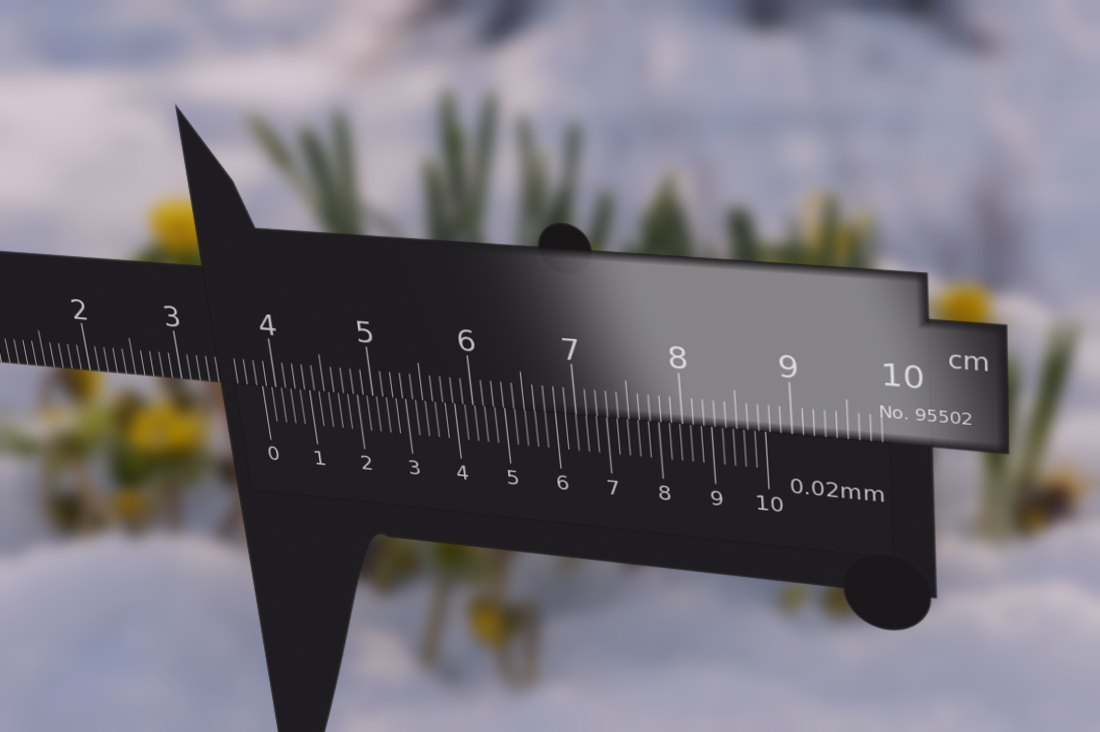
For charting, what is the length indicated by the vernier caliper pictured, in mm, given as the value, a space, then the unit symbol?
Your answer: 38.6 mm
